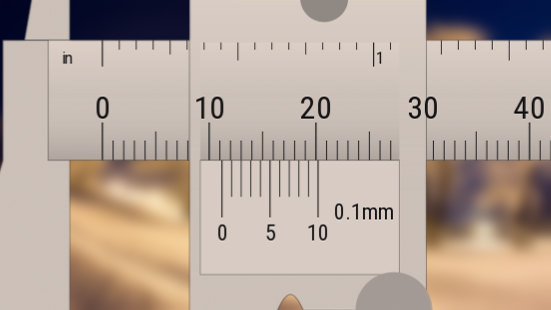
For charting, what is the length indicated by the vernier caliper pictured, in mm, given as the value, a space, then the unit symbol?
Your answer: 11.2 mm
